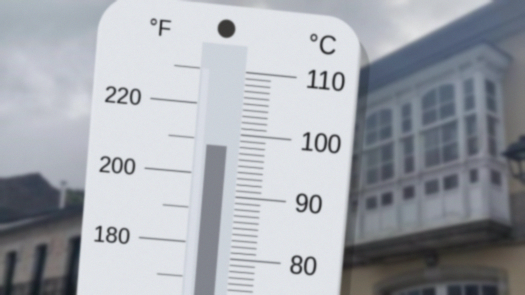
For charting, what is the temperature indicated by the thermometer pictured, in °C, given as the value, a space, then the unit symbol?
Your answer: 98 °C
